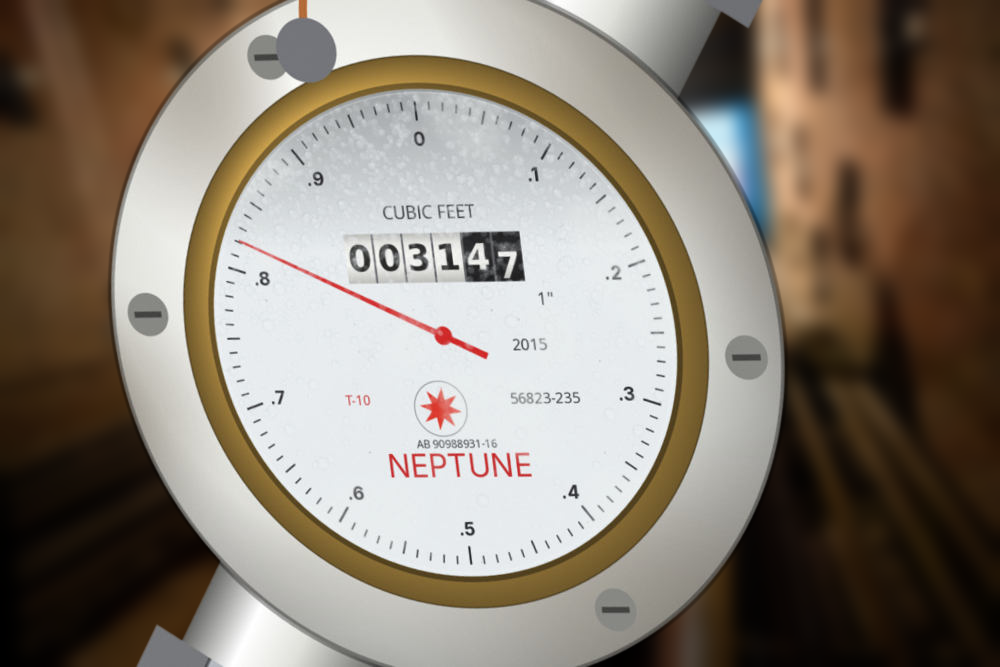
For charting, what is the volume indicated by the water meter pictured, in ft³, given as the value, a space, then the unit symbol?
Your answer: 3146.82 ft³
